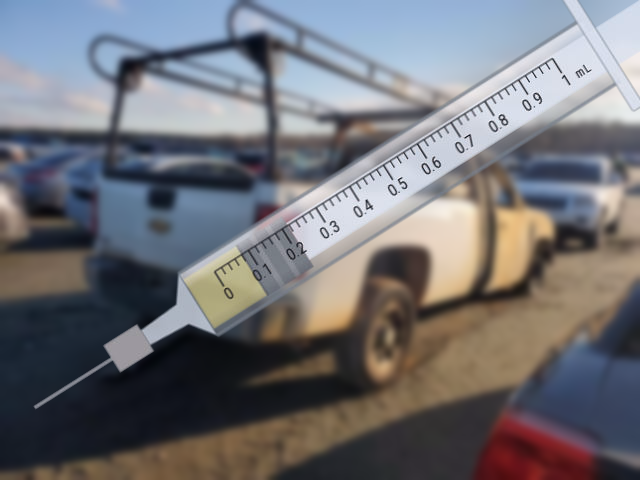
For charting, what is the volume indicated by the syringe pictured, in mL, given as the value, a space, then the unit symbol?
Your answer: 0.08 mL
